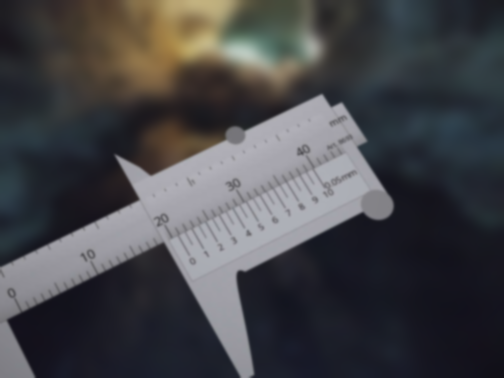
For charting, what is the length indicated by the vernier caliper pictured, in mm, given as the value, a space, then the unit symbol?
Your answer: 20.8 mm
